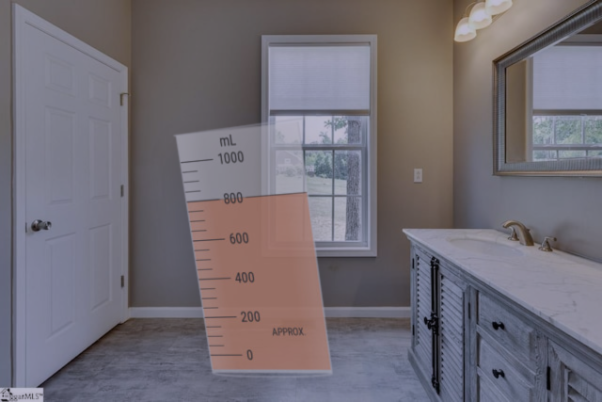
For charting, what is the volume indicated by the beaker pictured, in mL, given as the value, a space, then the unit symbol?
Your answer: 800 mL
